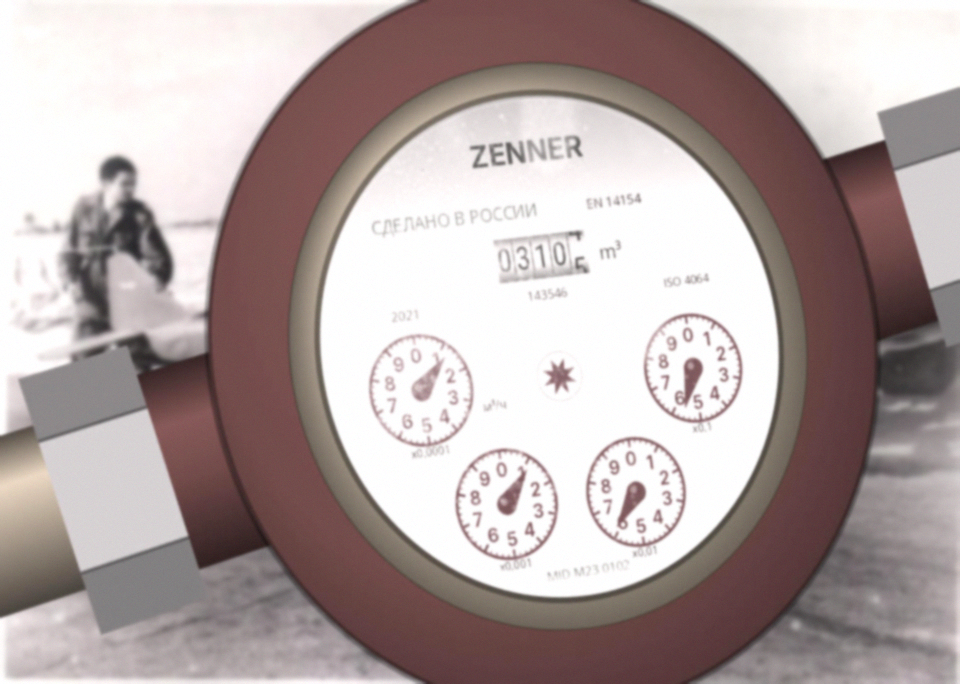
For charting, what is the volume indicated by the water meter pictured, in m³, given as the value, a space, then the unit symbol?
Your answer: 3104.5611 m³
